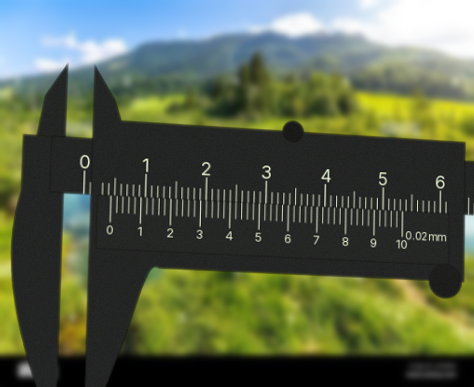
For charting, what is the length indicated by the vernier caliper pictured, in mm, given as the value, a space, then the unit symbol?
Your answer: 4.4 mm
